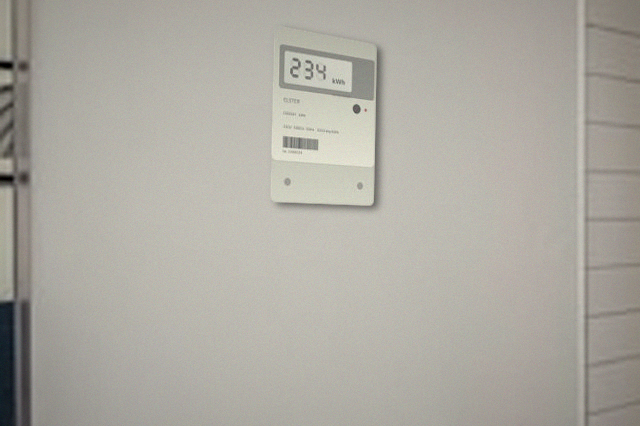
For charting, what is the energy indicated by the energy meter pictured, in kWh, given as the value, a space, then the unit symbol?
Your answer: 234 kWh
